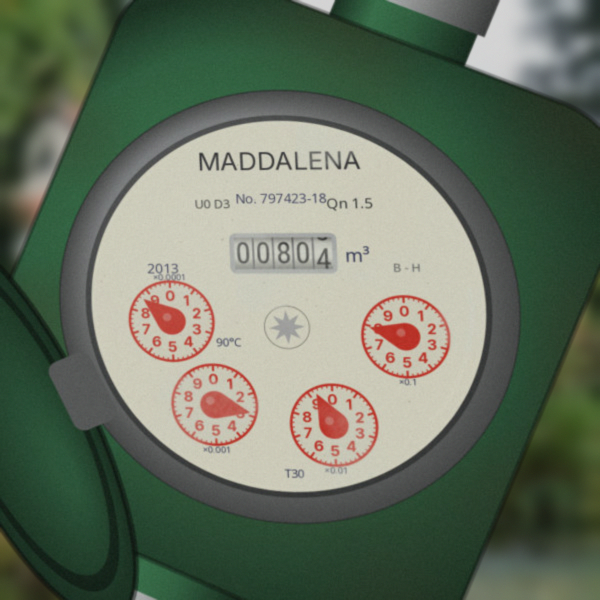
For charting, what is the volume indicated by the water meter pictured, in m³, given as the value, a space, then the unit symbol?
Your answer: 803.7928 m³
